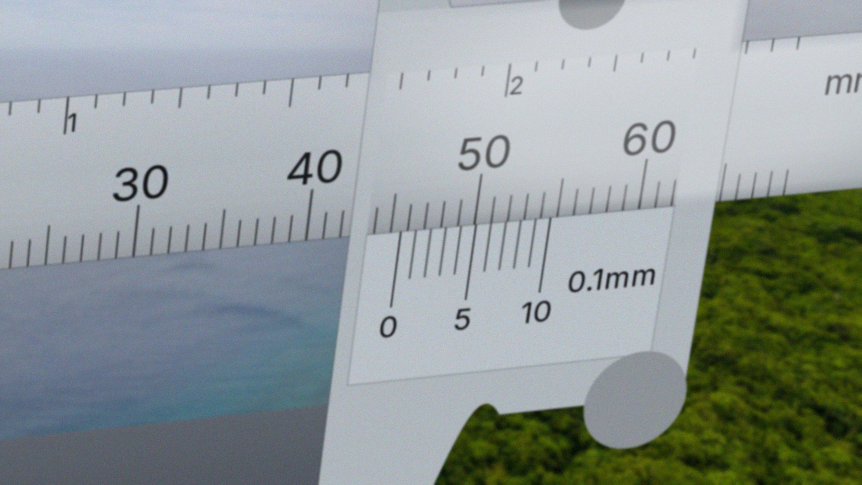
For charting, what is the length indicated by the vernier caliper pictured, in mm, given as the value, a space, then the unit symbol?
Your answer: 45.6 mm
